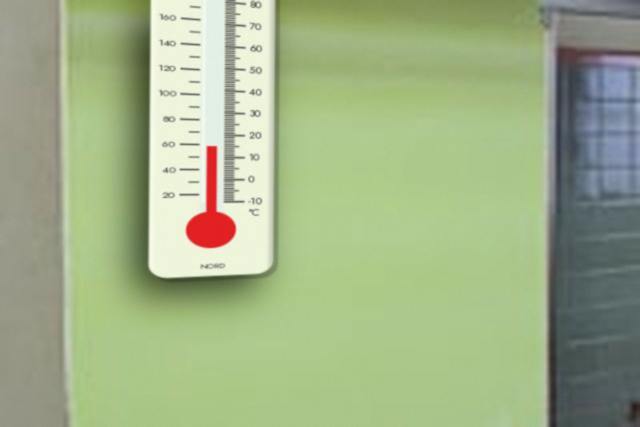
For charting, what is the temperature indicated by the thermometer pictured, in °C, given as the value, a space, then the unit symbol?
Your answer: 15 °C
